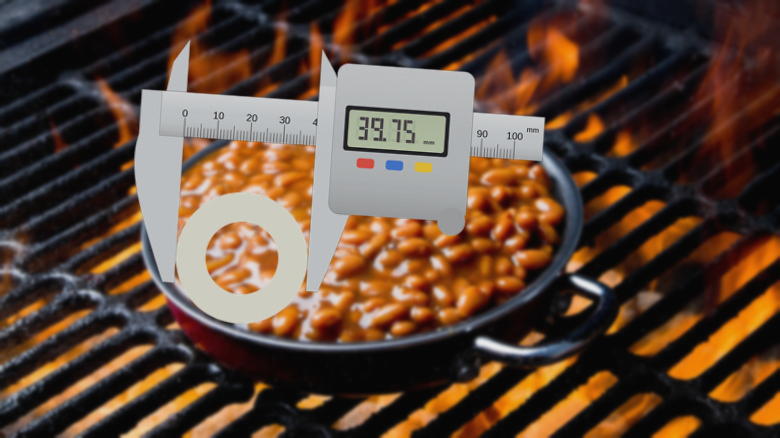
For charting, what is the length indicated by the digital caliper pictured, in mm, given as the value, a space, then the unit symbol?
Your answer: 39.75 mm
